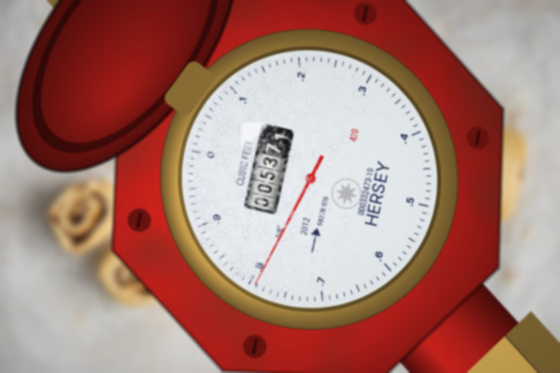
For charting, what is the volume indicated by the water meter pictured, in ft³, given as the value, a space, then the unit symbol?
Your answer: 5370.79 ft³
